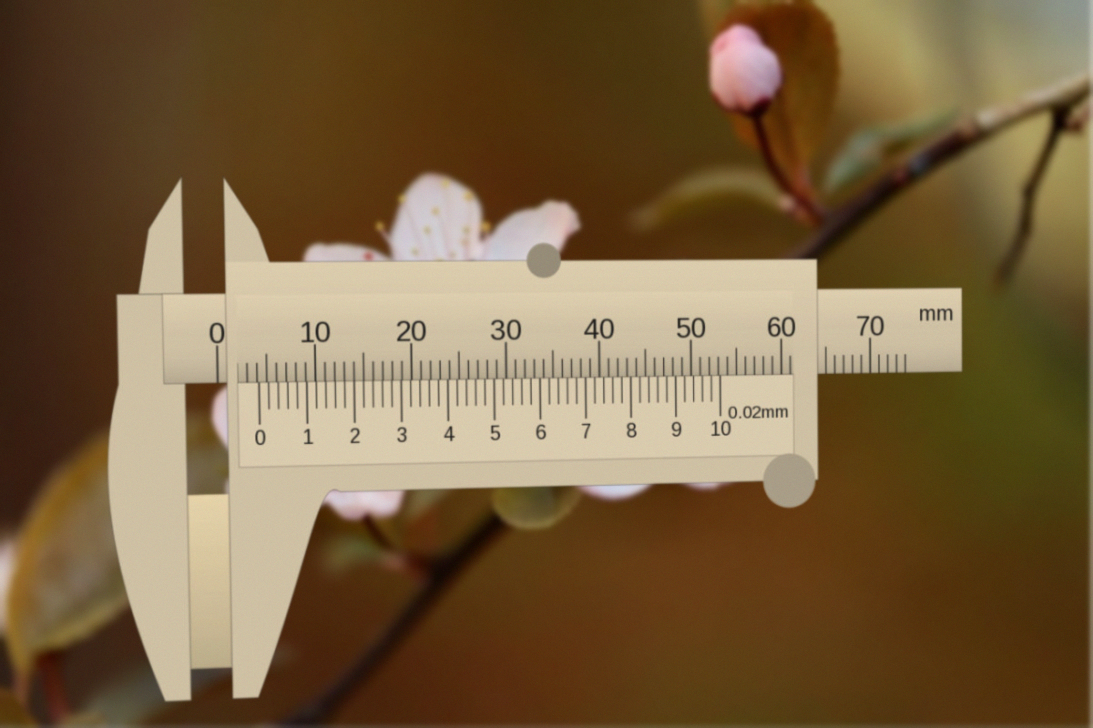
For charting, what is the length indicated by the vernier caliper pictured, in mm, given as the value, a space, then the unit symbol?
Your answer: 4.2 mm
